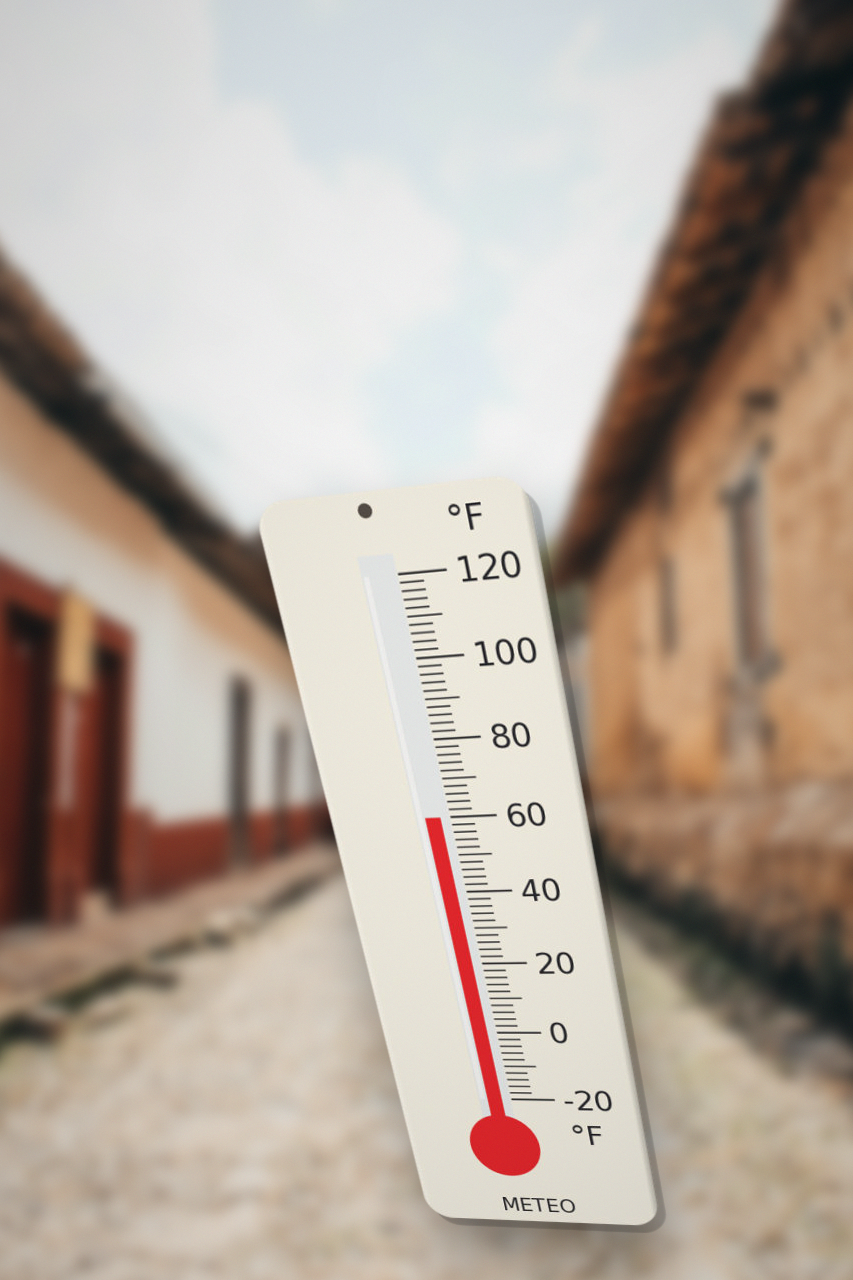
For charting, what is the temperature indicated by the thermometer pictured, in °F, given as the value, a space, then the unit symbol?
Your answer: 60 °F
